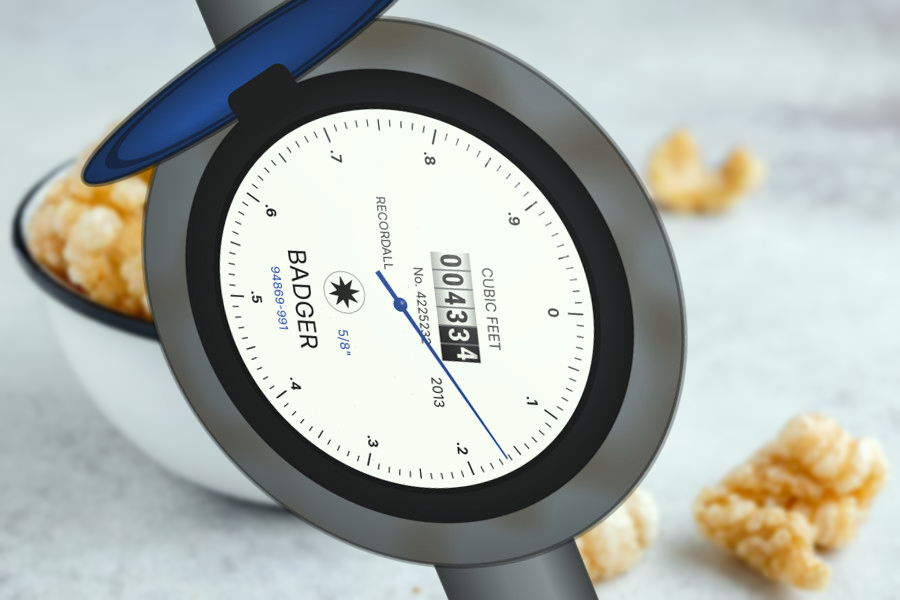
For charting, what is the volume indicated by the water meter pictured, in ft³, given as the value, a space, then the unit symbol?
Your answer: 4334.16 ft³
